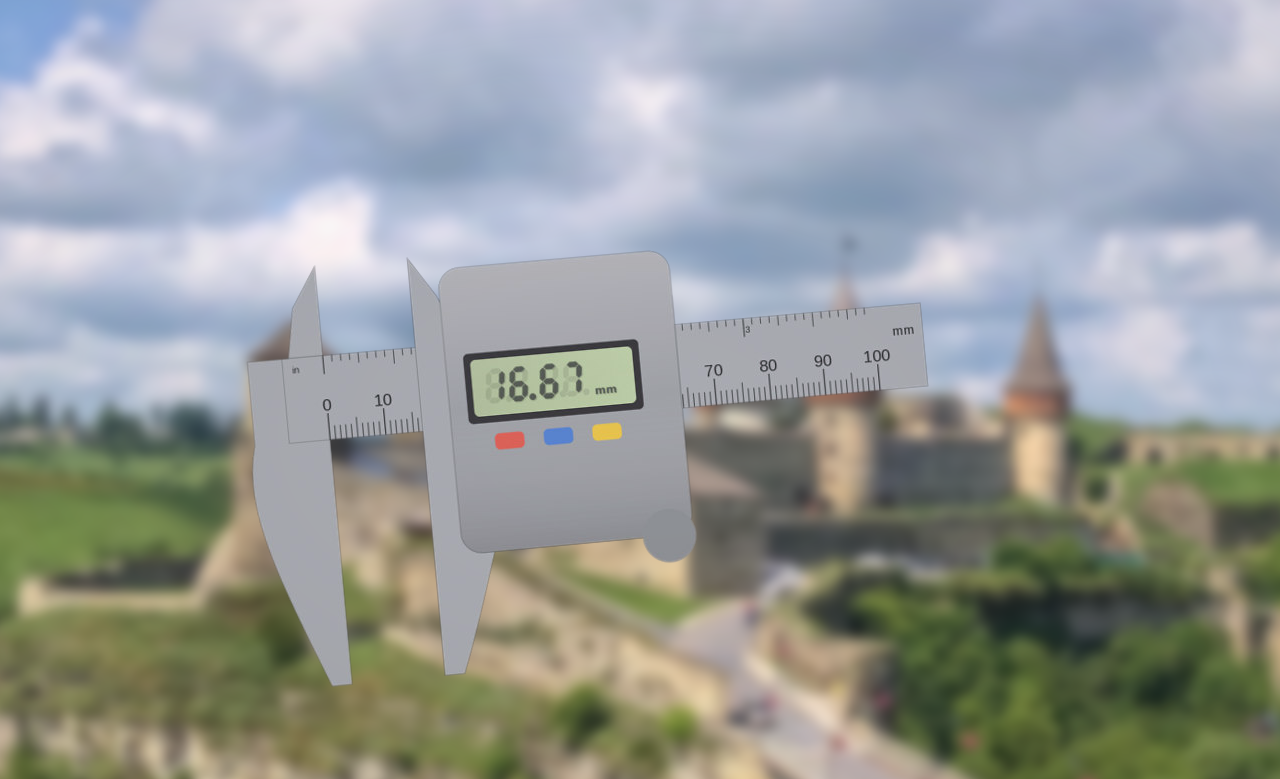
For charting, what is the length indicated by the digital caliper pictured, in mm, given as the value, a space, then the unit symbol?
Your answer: 16.67 mm
